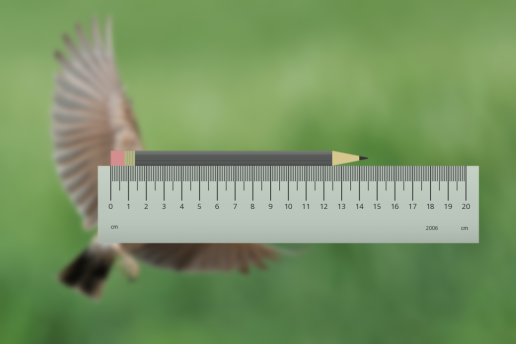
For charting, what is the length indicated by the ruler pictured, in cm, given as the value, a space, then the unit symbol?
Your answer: 14.5 cm
